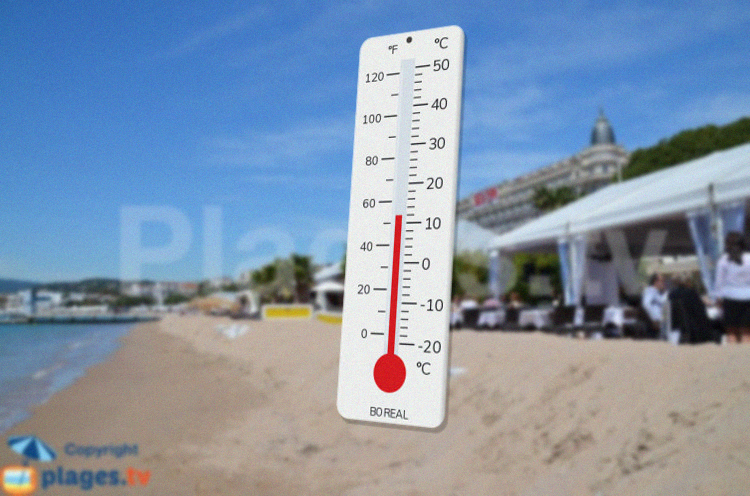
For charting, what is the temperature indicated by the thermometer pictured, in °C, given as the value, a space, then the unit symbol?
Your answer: 12 °C
